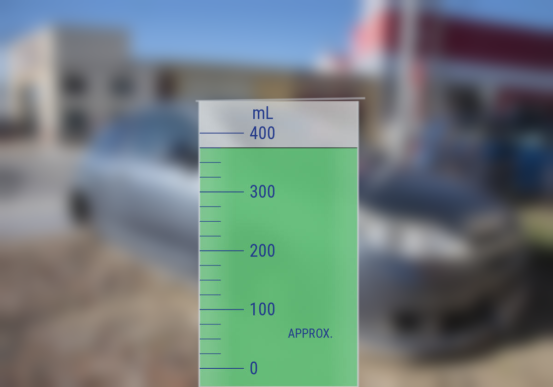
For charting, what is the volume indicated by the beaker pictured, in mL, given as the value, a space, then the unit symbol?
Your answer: 375 mL
